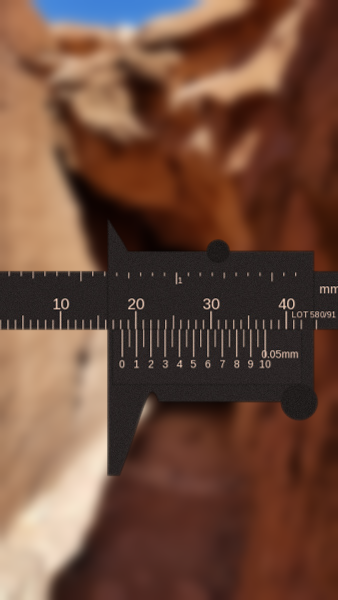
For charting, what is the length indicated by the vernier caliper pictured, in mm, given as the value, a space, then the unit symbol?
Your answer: 18.2 mm
